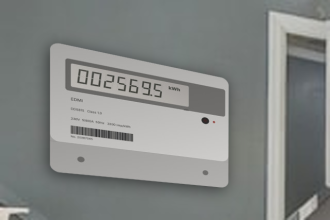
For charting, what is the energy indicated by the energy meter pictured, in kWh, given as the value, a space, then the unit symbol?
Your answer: 2569.5 kWh
